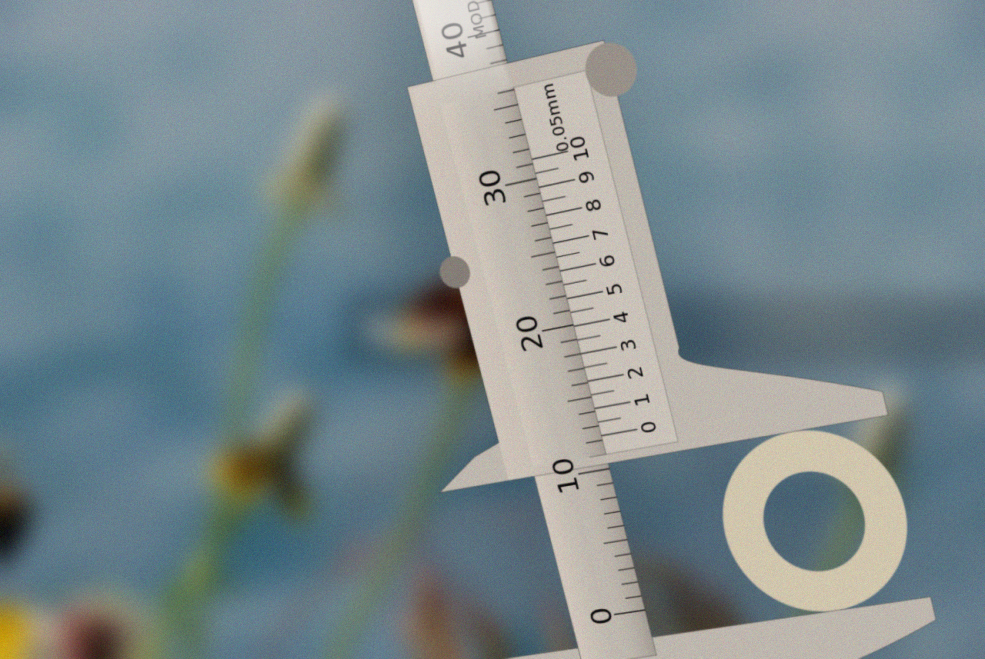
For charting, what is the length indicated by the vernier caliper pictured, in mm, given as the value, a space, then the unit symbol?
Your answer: 12.3 mm
